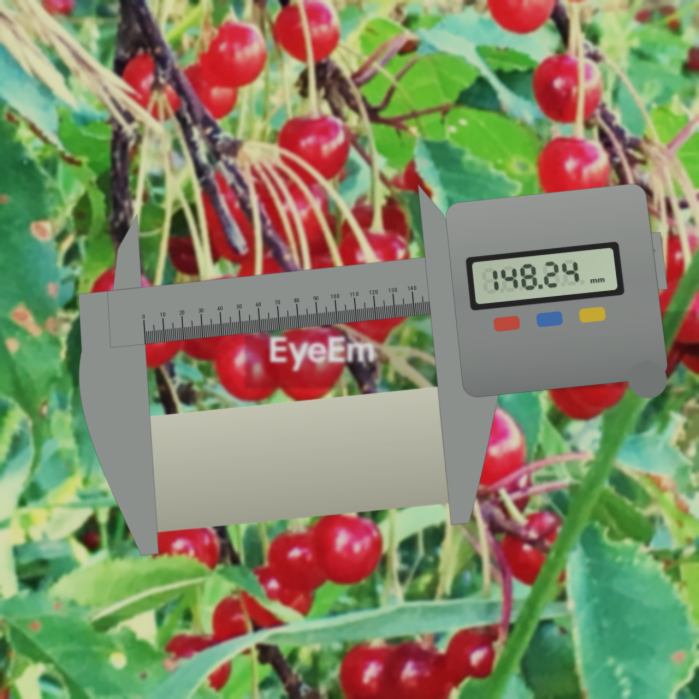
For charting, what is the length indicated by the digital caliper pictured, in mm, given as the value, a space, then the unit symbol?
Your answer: 148.24 mm
